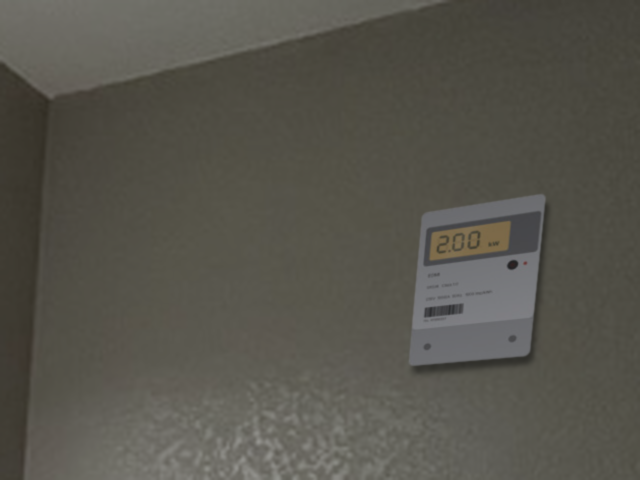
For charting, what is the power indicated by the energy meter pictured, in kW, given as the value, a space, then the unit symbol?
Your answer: 2.00 kW
